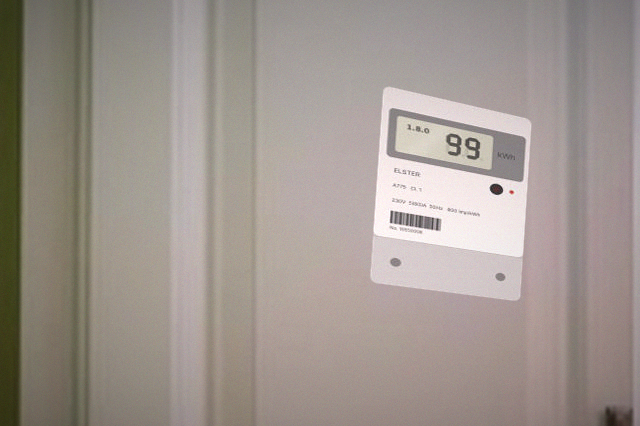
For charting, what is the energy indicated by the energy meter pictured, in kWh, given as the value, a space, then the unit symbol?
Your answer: 99 kWh
